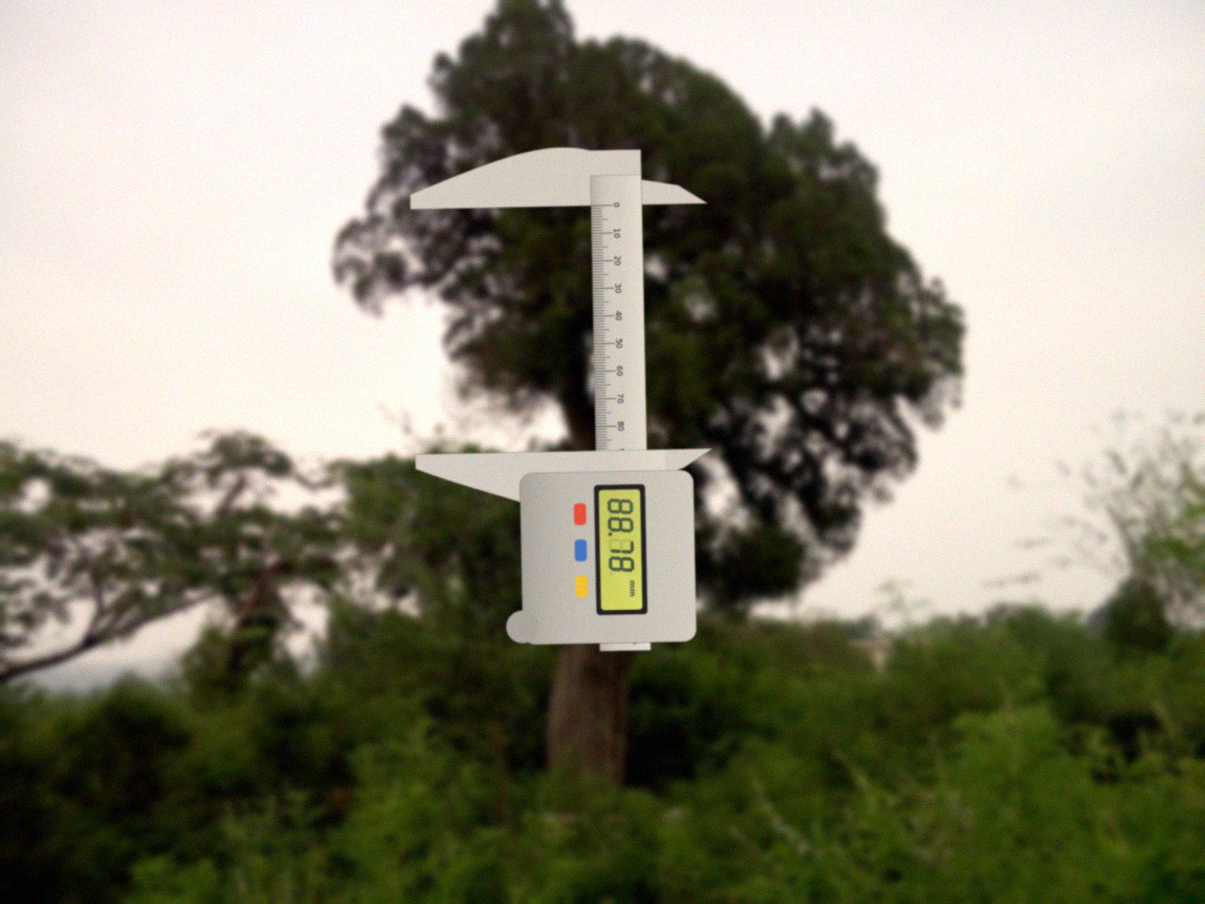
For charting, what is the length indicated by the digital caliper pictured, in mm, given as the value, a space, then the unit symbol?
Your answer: 88.78 mm
